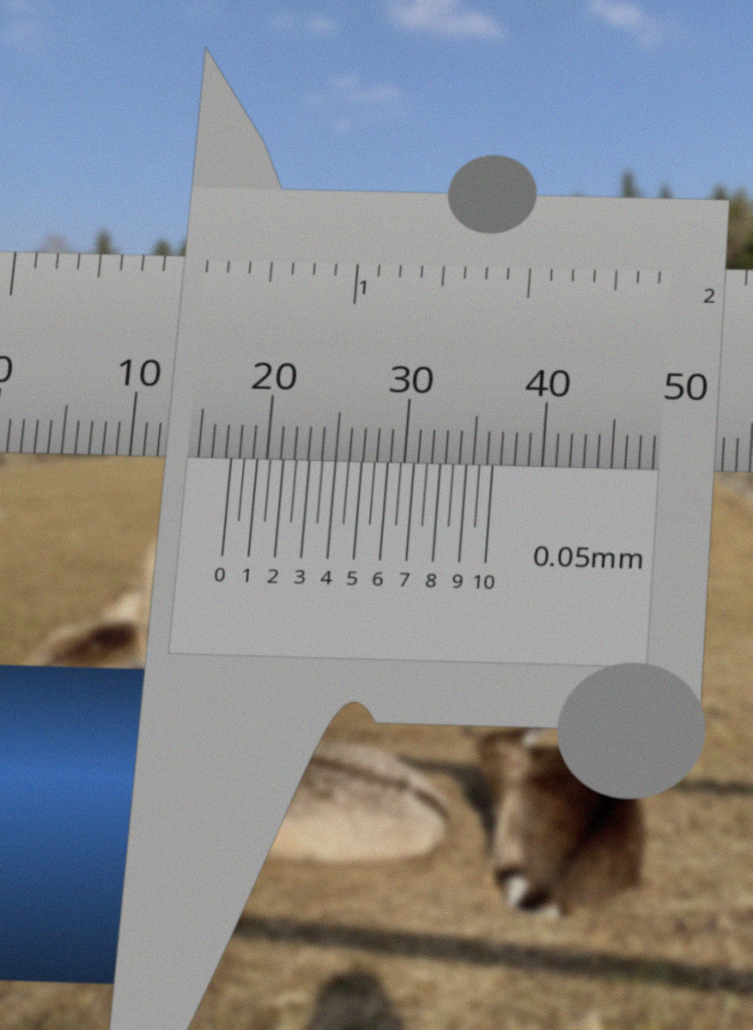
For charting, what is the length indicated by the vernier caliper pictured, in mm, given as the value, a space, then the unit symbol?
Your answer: 17.4 mm
